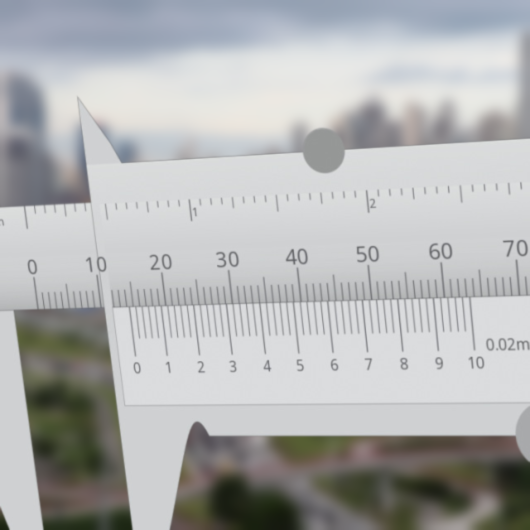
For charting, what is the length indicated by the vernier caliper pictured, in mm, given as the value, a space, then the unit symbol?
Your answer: 14.4 mm
